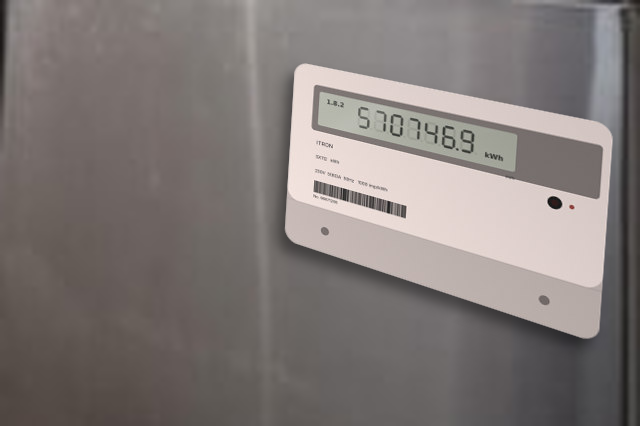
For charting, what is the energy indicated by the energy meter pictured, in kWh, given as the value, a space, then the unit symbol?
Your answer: 570746.9 kWh
